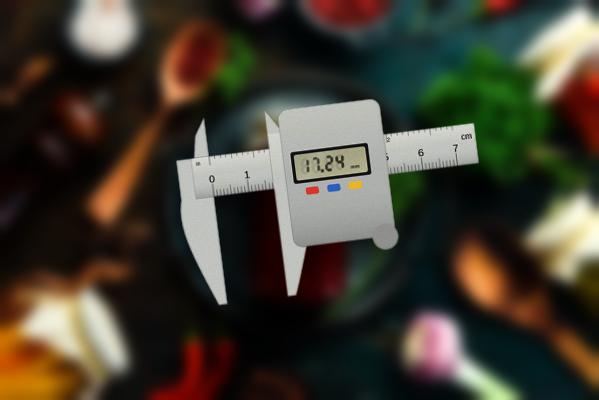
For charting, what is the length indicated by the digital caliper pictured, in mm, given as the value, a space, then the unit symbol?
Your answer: 17.24 mm
